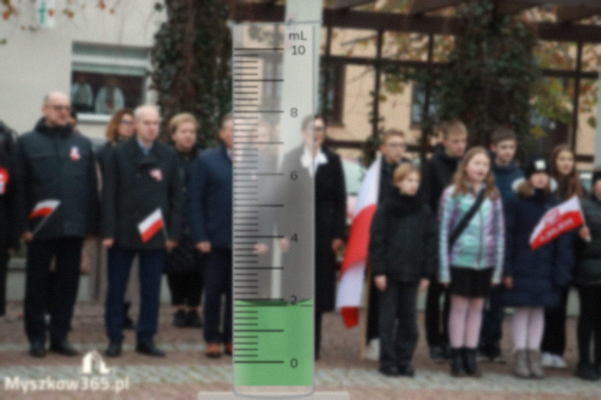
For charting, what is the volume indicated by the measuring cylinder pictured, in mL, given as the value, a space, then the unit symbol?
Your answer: 1.8 mL
